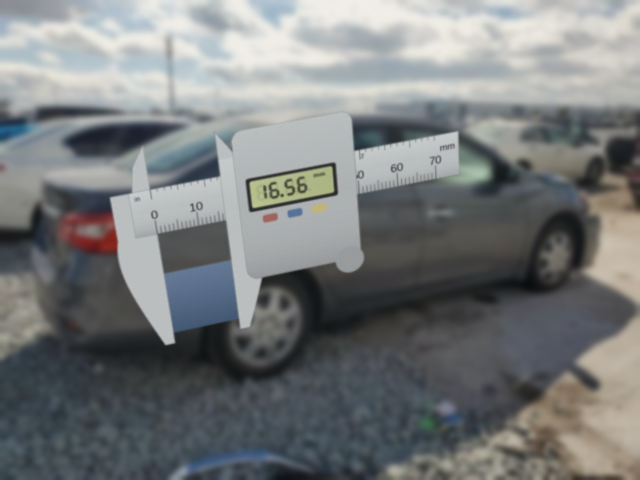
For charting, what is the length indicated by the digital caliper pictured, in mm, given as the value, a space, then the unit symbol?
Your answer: 16.56 mm
